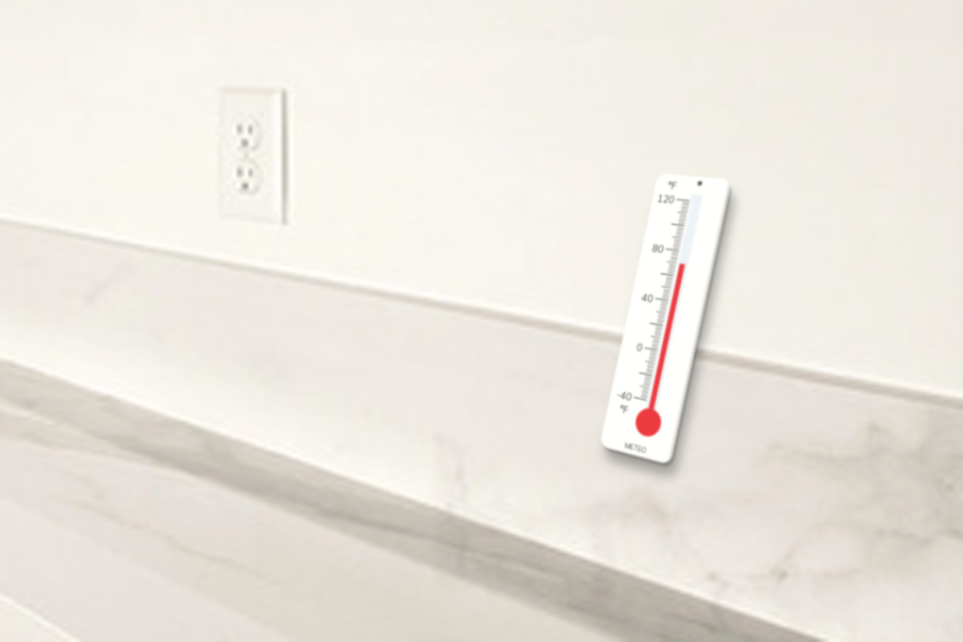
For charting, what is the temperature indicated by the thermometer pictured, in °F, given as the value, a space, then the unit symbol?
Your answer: 70 °F
